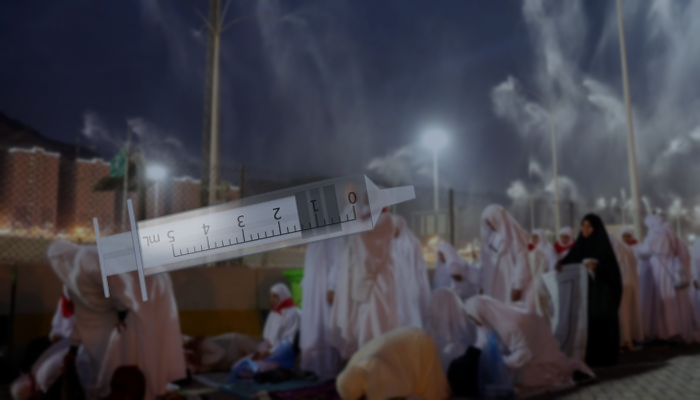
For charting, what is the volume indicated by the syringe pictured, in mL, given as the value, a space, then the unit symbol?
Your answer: 0.4 mL
